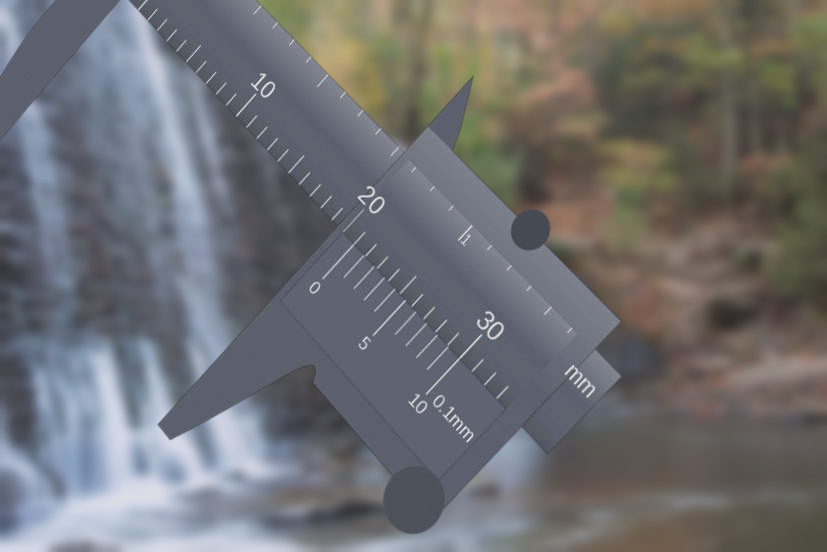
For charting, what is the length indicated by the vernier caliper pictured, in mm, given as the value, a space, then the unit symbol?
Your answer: 21.0 mm
